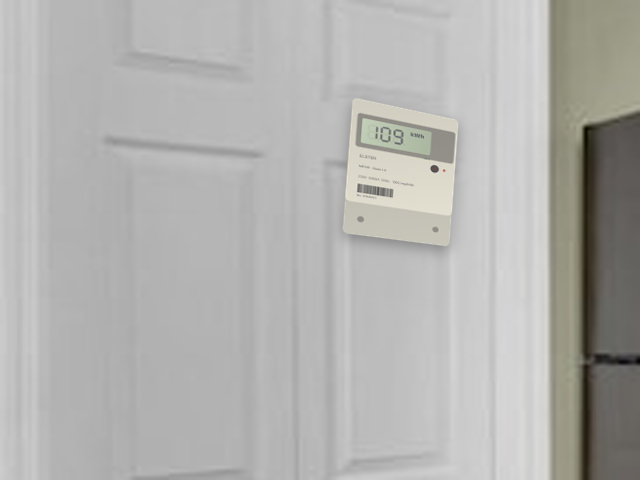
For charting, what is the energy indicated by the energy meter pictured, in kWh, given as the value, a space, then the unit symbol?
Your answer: 109 kWh
